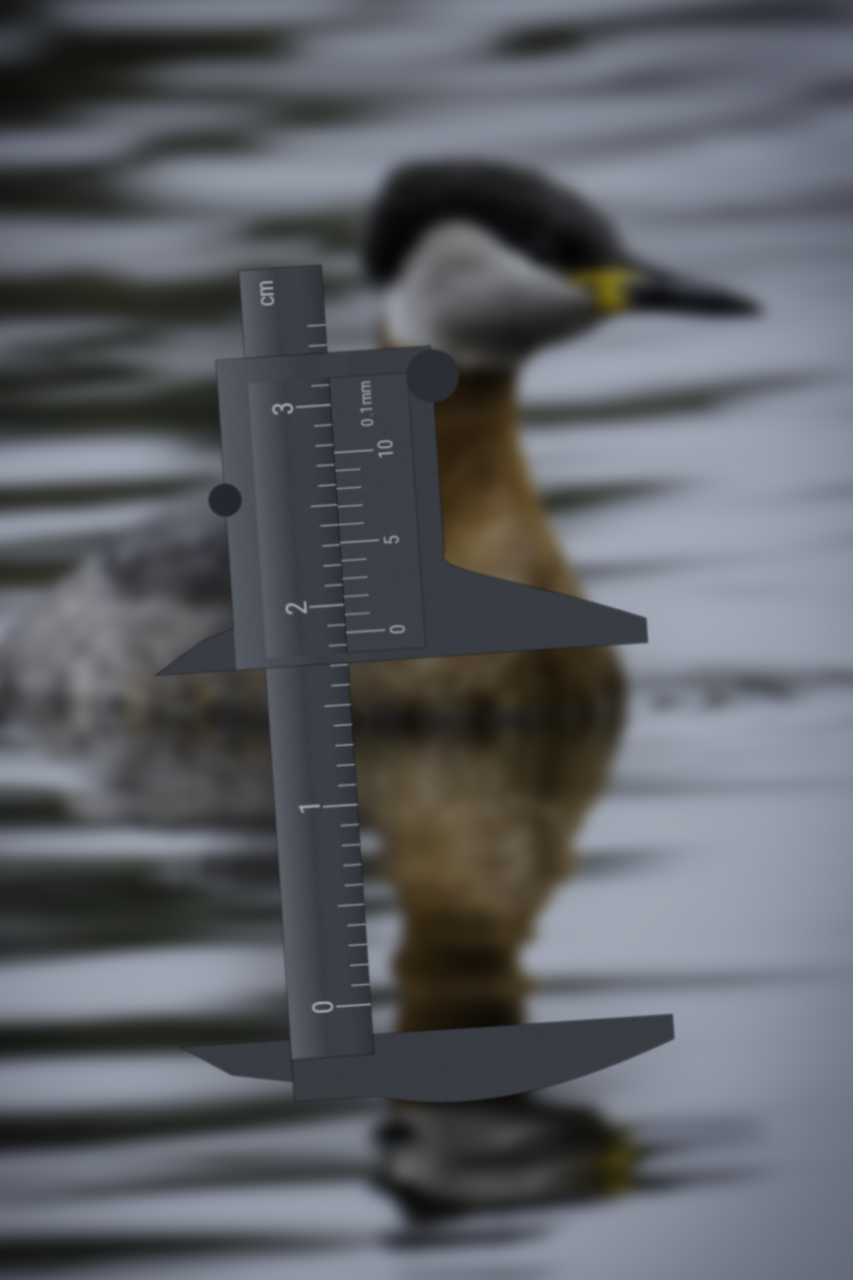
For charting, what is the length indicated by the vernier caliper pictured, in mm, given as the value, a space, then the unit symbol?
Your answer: 18.6 mm
